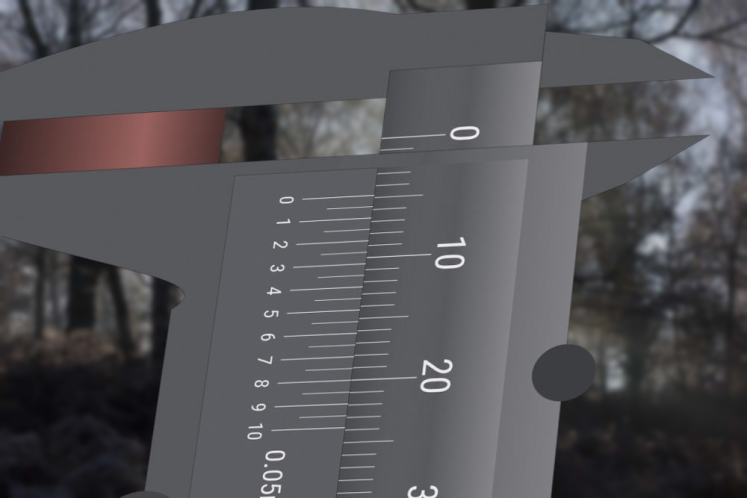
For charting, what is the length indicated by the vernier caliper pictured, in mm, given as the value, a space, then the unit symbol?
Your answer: 4.8 mm
